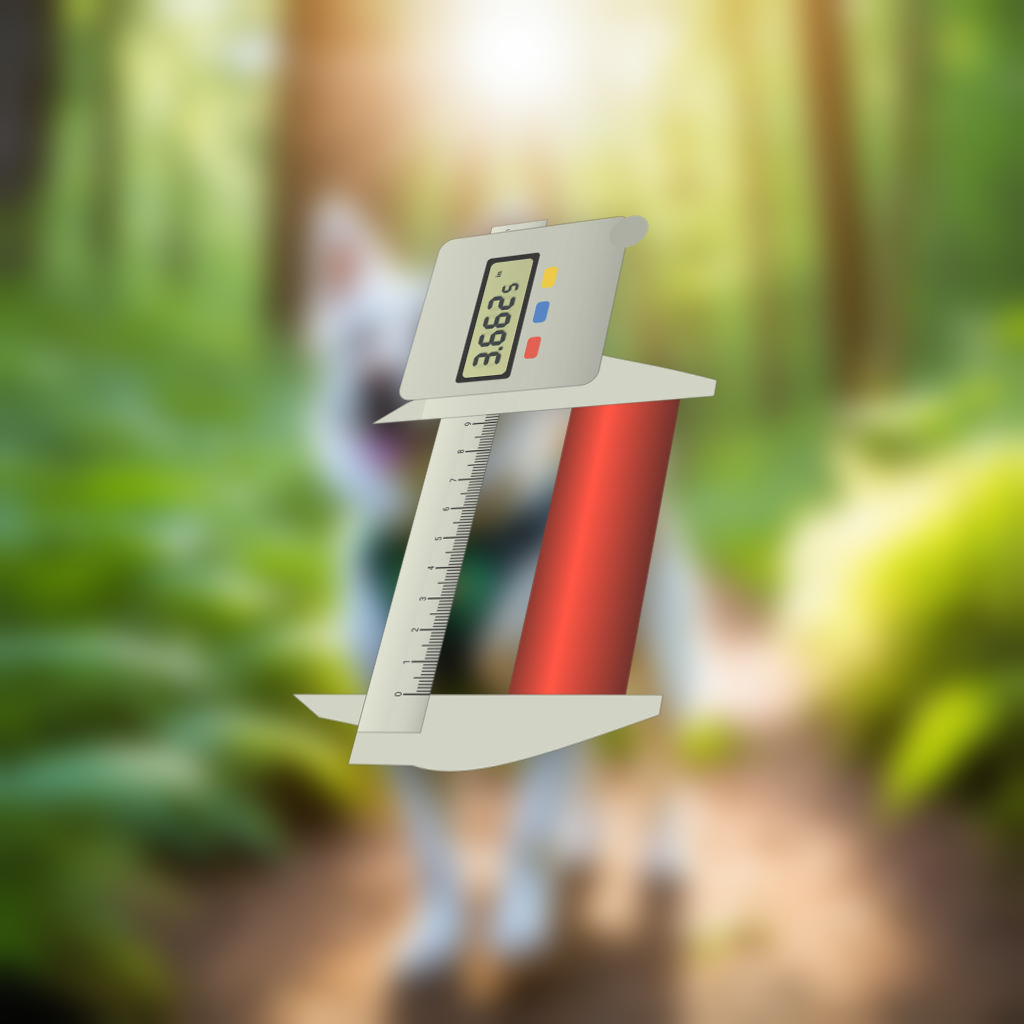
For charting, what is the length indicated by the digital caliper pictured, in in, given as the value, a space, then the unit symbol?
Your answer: 3.6625 in
